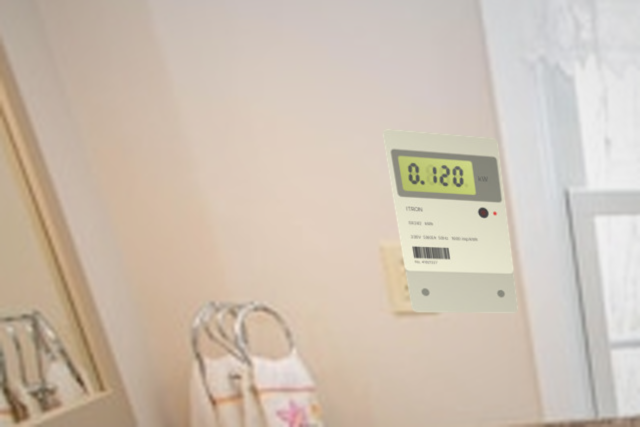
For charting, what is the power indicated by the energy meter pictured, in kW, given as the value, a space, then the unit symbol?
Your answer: 0.120 kW
